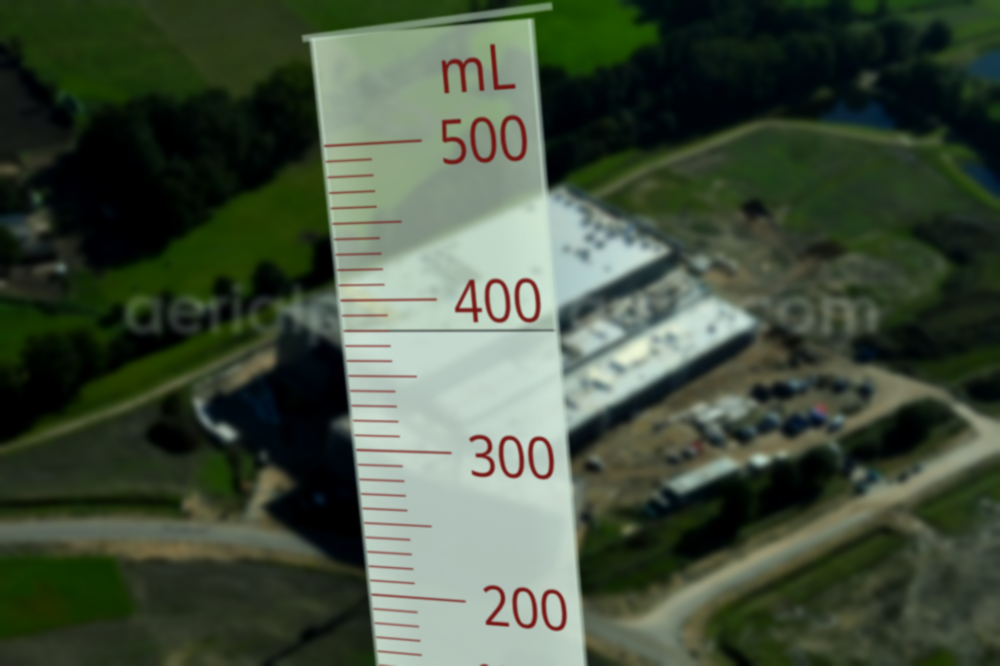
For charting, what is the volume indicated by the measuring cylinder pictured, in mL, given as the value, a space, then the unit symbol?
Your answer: 380 mL
